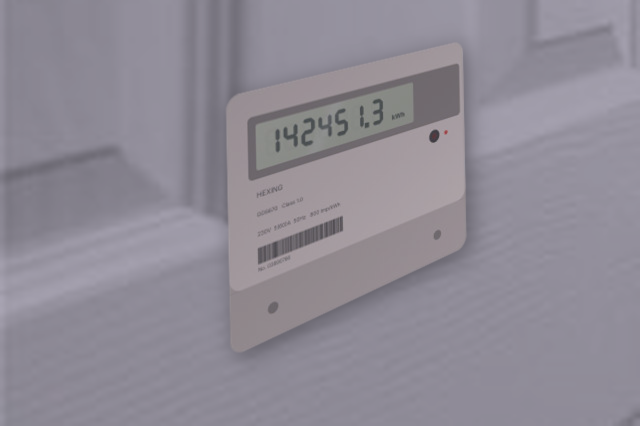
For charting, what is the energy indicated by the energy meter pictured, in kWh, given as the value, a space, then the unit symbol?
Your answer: 142451.3 kWh
